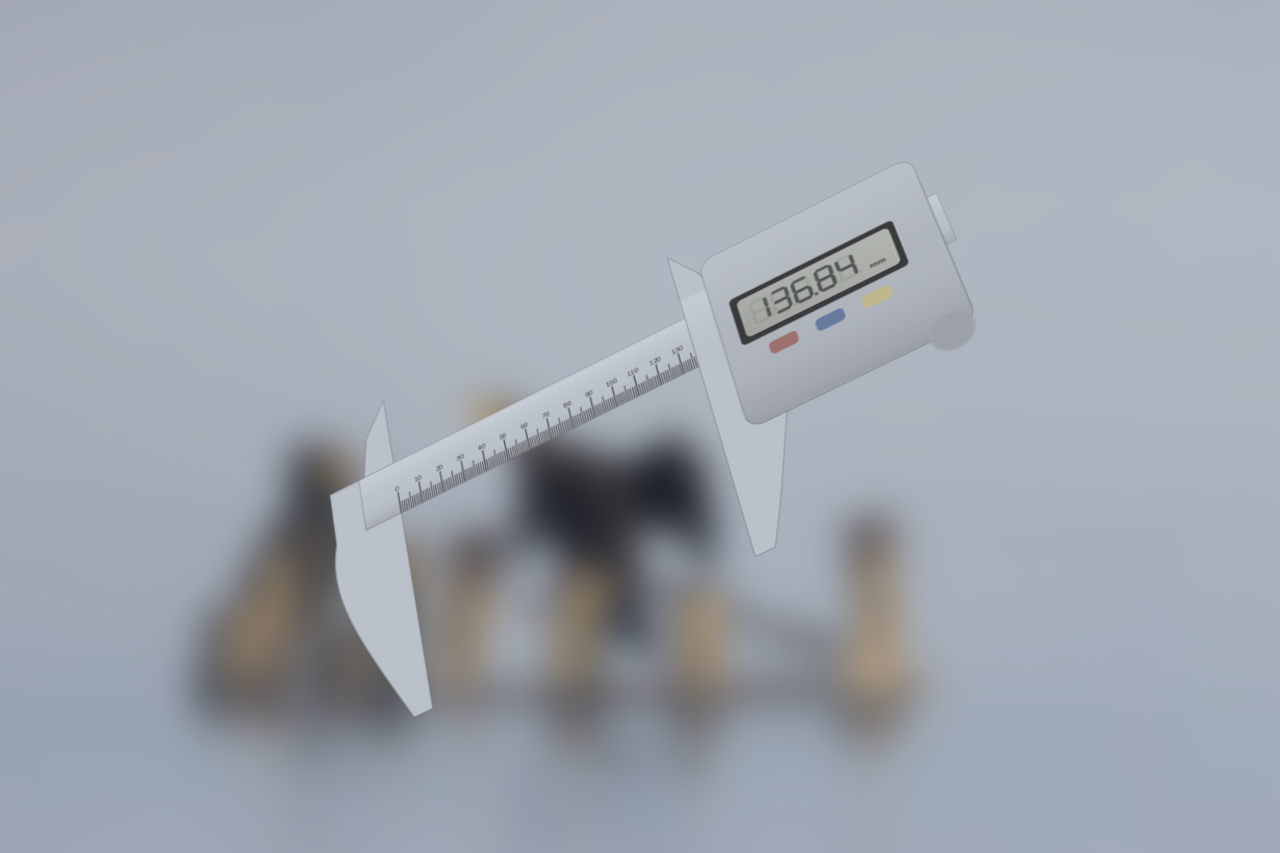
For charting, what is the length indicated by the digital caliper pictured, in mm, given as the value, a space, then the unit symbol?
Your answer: 136.84 mm
